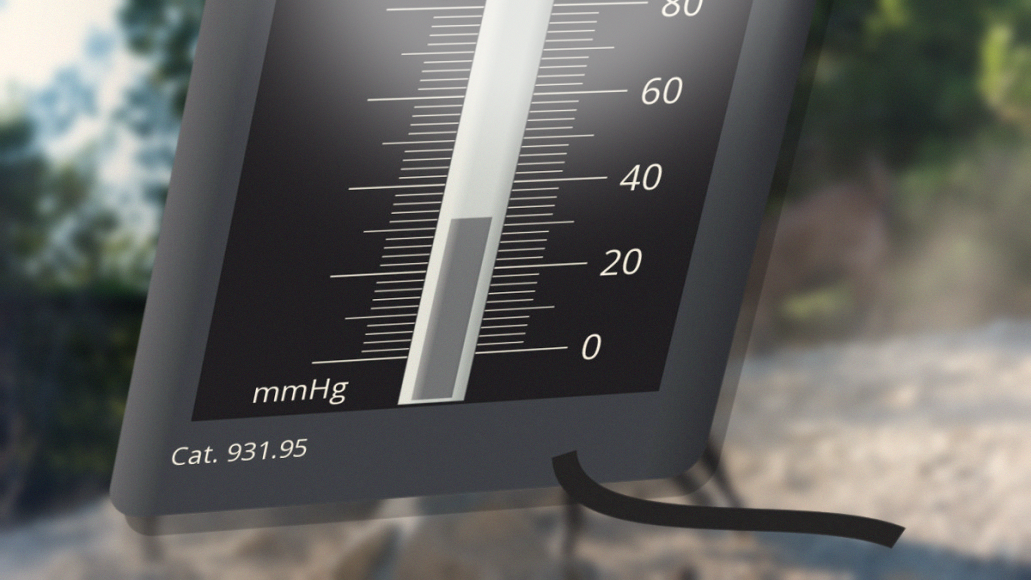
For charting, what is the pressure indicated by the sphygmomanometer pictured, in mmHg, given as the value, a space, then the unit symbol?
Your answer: 32 mmHg
